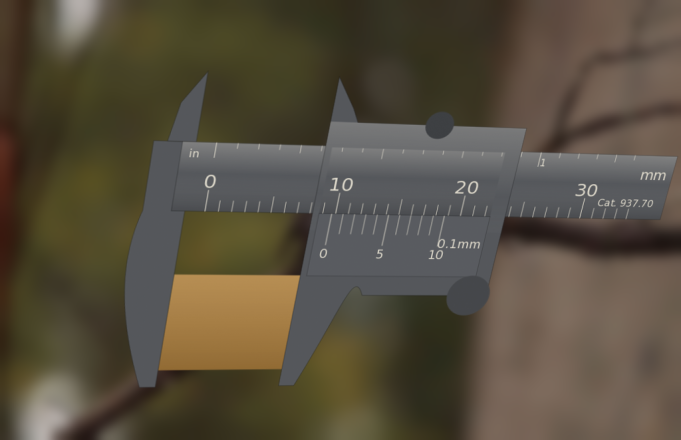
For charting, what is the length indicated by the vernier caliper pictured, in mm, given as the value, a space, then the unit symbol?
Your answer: 9.7 mm
